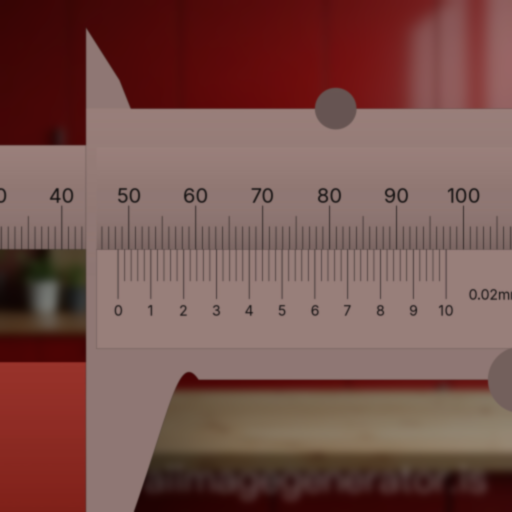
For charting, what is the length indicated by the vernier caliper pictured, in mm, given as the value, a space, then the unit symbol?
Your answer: 48.4 mm
